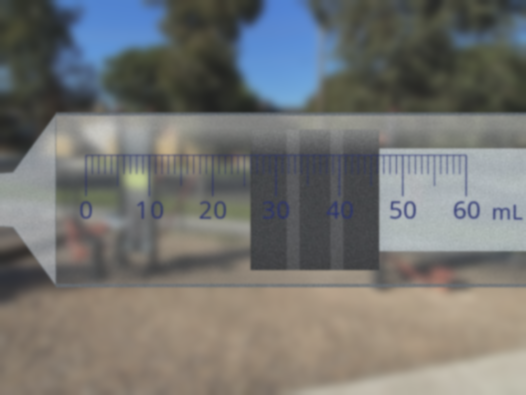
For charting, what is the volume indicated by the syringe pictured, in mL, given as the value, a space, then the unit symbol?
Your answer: 26 mL
